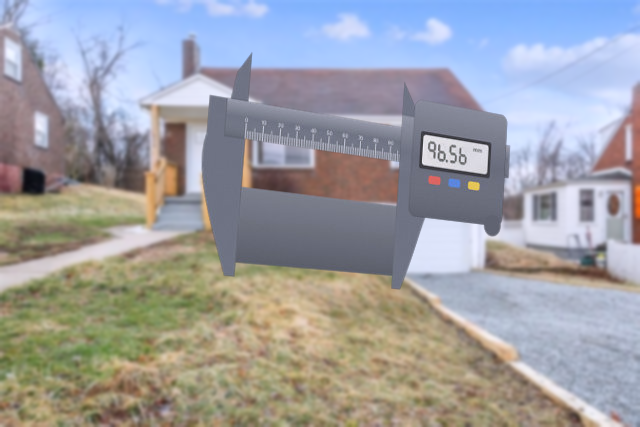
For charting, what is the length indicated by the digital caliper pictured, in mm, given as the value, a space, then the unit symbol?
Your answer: 96.56 mm
